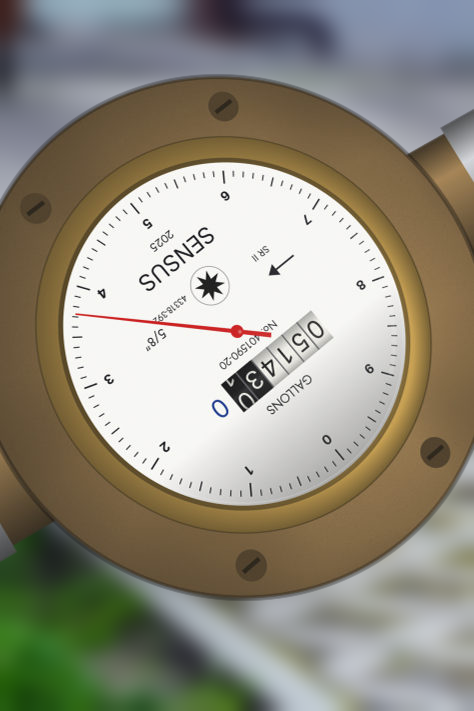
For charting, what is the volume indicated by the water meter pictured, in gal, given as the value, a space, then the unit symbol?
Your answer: 514303.7 gal
